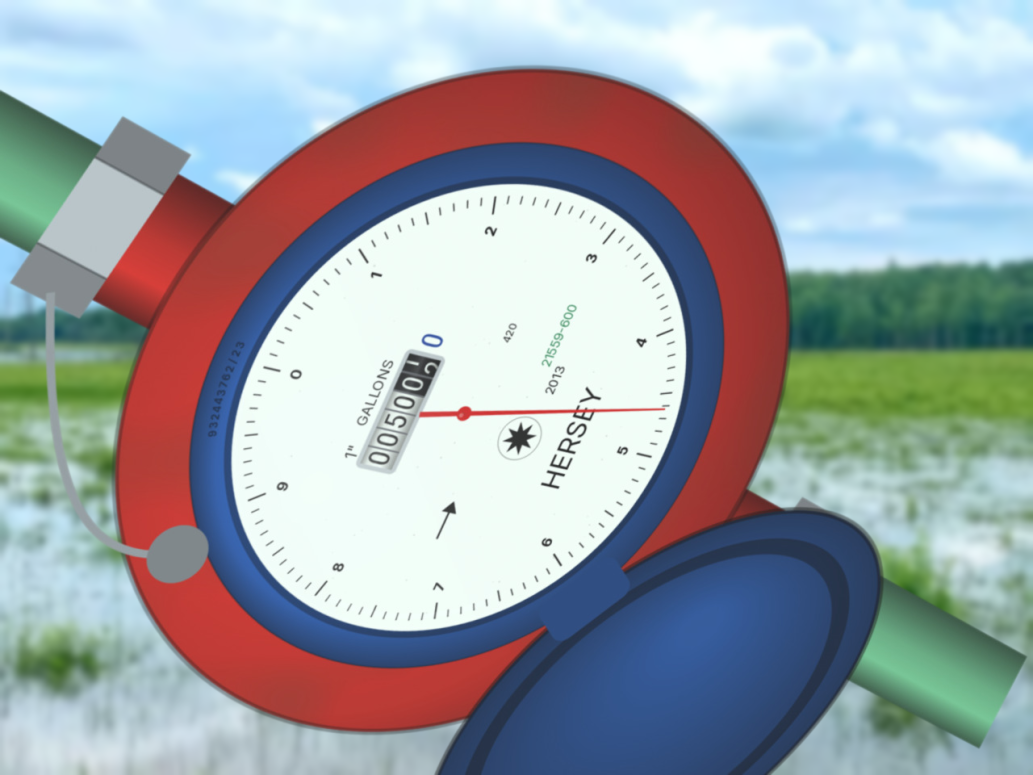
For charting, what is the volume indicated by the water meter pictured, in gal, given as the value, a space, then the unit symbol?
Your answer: 50014.6 gal
